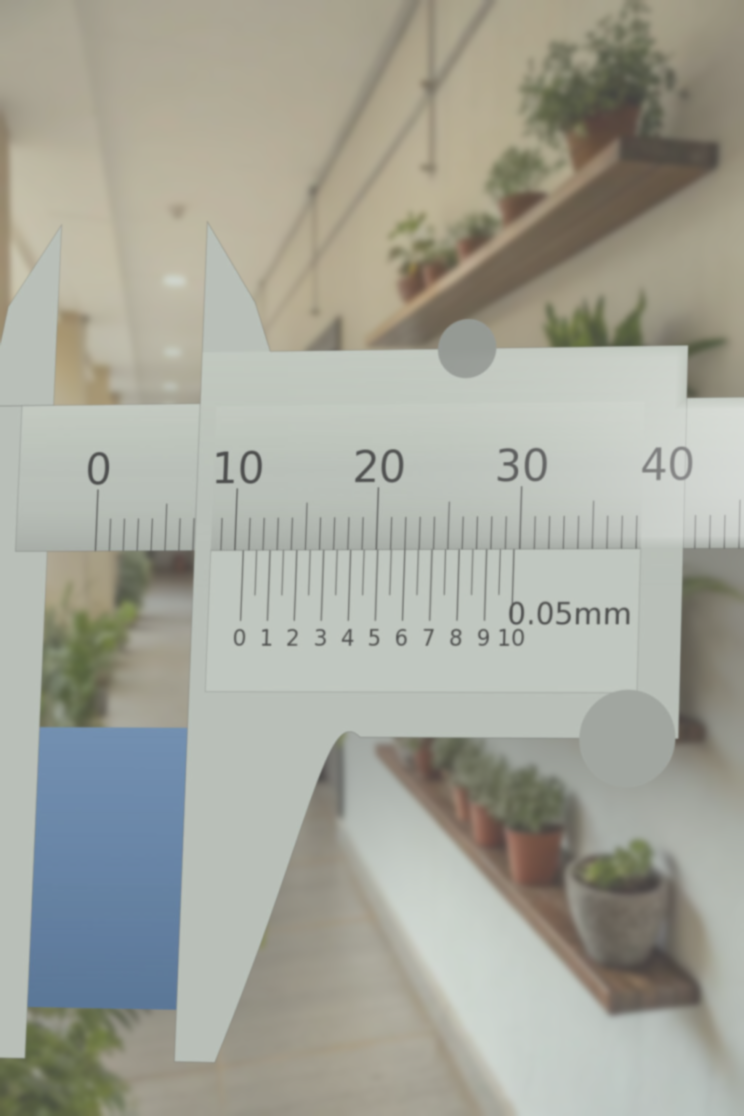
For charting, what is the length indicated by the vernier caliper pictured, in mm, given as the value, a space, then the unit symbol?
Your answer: 10.6 mm
